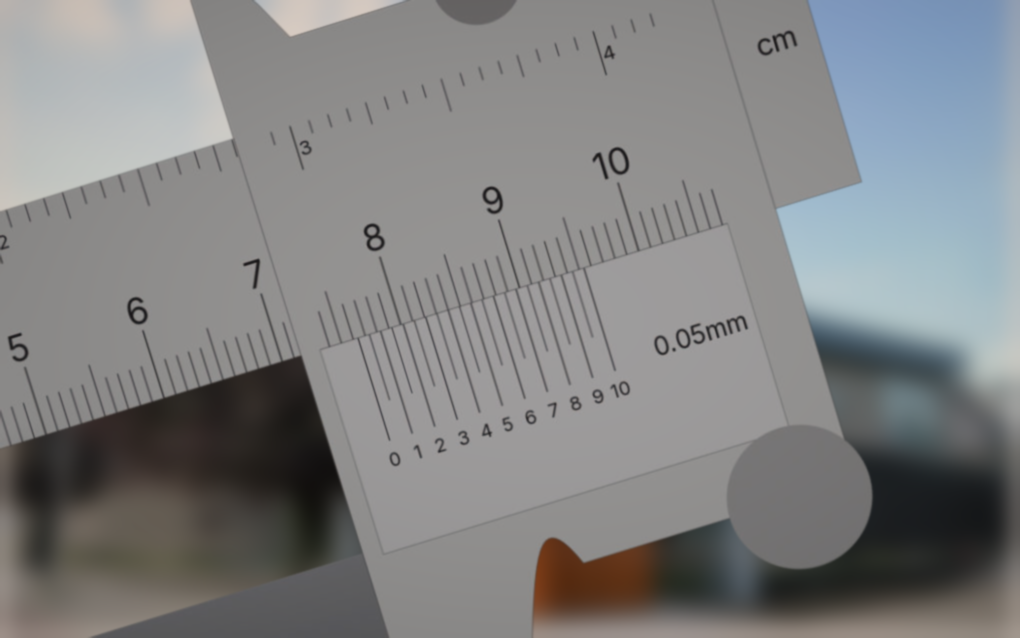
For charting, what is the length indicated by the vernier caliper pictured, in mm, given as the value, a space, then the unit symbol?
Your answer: 76.4 mm
